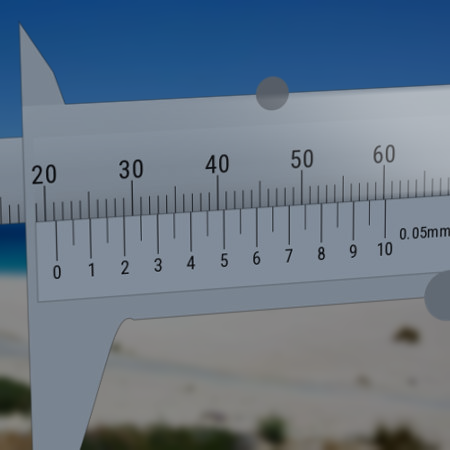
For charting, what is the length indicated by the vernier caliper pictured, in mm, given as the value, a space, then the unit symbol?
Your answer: 21.2 mm
